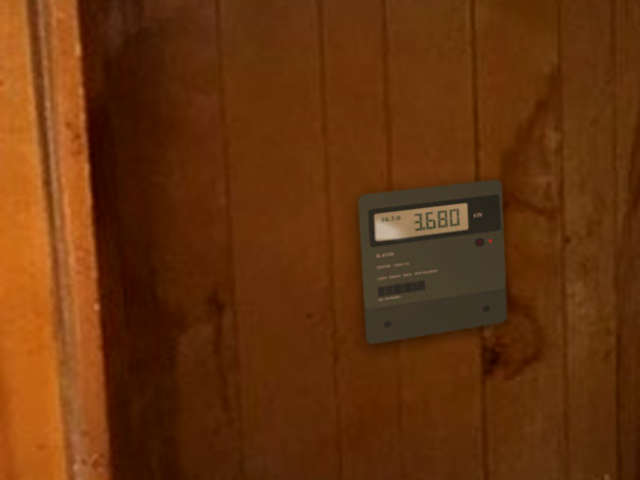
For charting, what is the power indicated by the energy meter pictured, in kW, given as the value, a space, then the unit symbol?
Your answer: 3.680 kW
